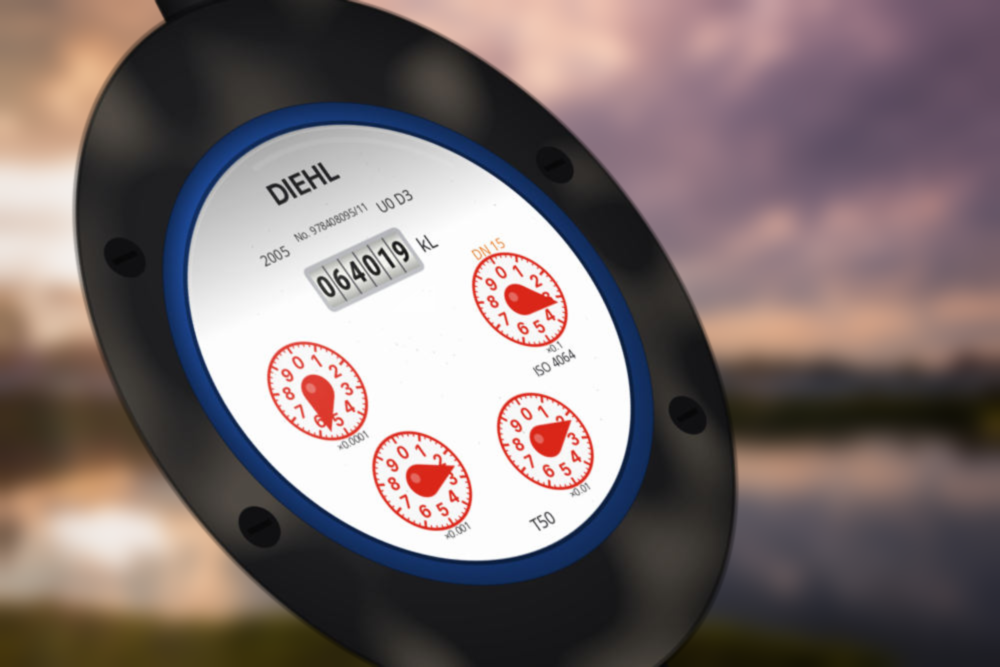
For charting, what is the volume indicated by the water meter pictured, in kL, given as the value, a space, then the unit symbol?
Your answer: 64019.3225 kL
